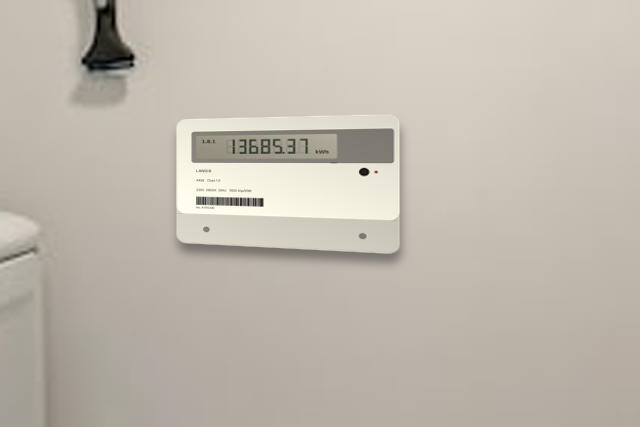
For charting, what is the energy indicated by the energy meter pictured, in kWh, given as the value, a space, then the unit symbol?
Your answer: 13685.37 kWh
